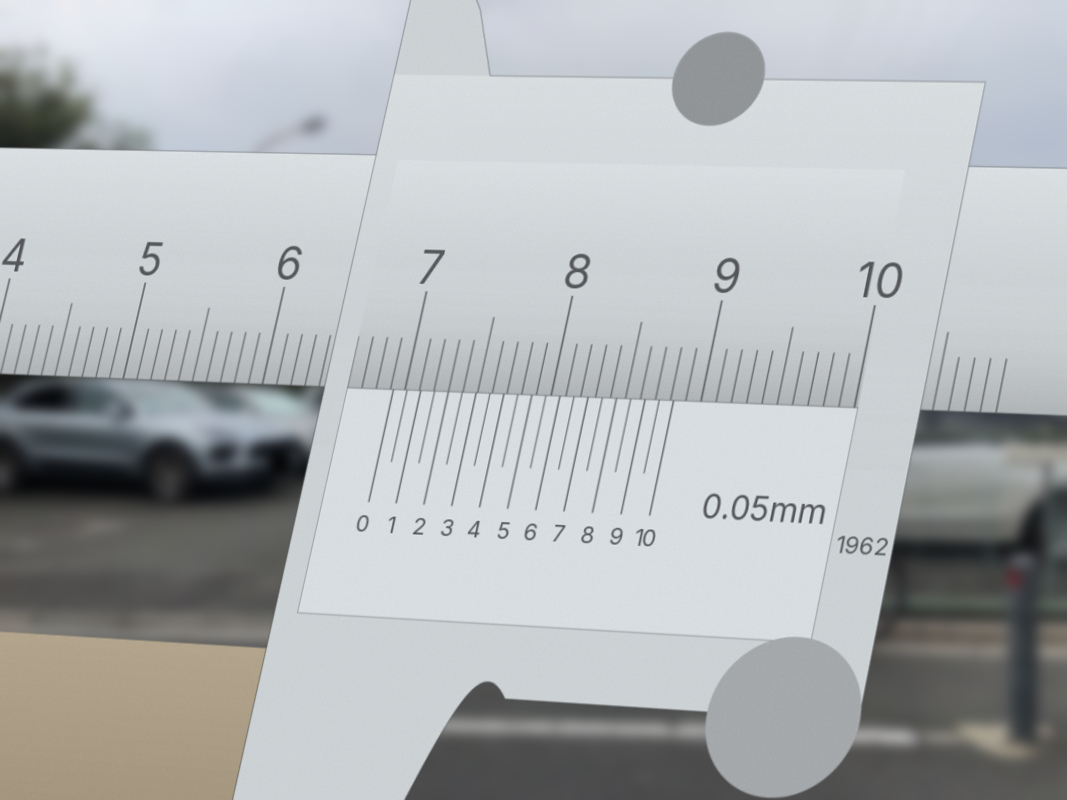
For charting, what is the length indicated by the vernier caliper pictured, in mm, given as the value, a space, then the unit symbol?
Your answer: 69.2 mm
